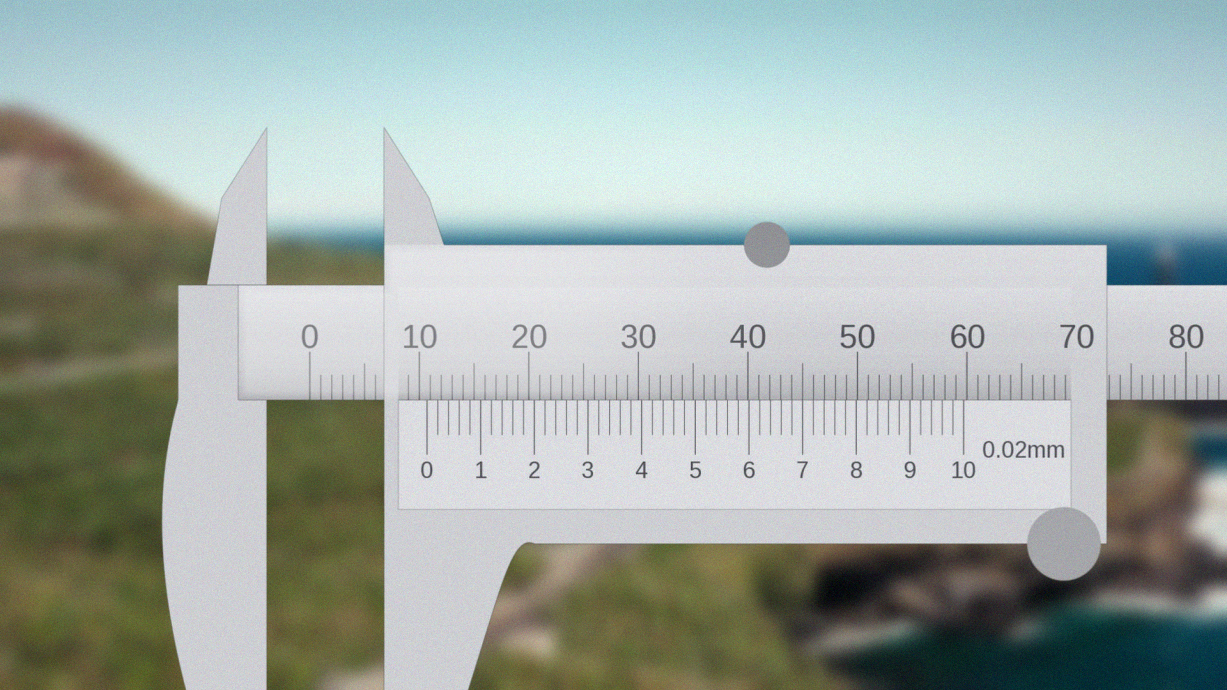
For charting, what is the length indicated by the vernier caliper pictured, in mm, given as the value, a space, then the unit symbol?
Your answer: 10.7 mm
